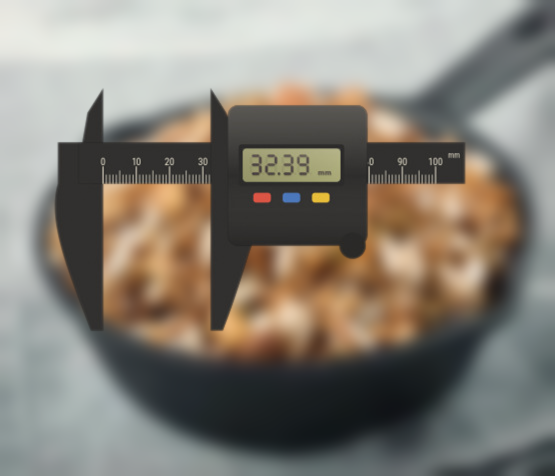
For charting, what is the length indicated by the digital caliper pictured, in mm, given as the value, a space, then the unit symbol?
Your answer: 32.39 mm
